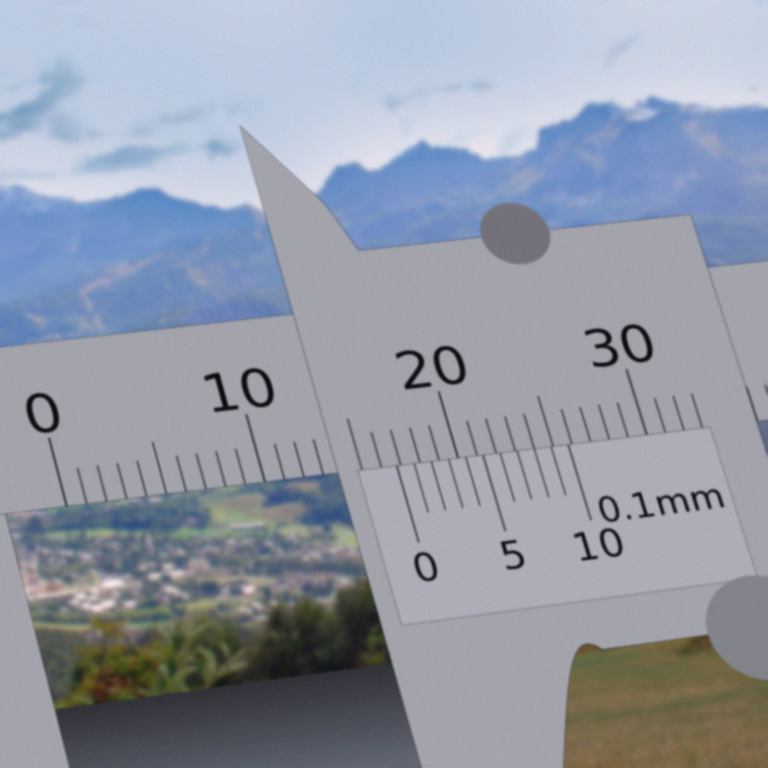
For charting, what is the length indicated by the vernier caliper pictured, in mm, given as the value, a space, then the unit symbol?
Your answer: 16.8 mm
